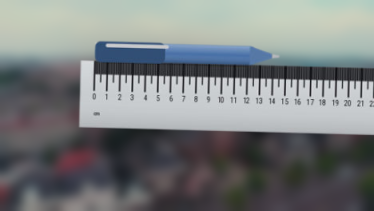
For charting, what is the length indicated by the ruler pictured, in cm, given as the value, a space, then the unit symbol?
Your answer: 14.5 cm
